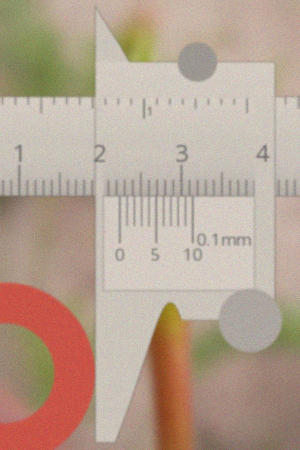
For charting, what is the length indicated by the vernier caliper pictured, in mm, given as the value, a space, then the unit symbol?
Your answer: 22.4 mm
